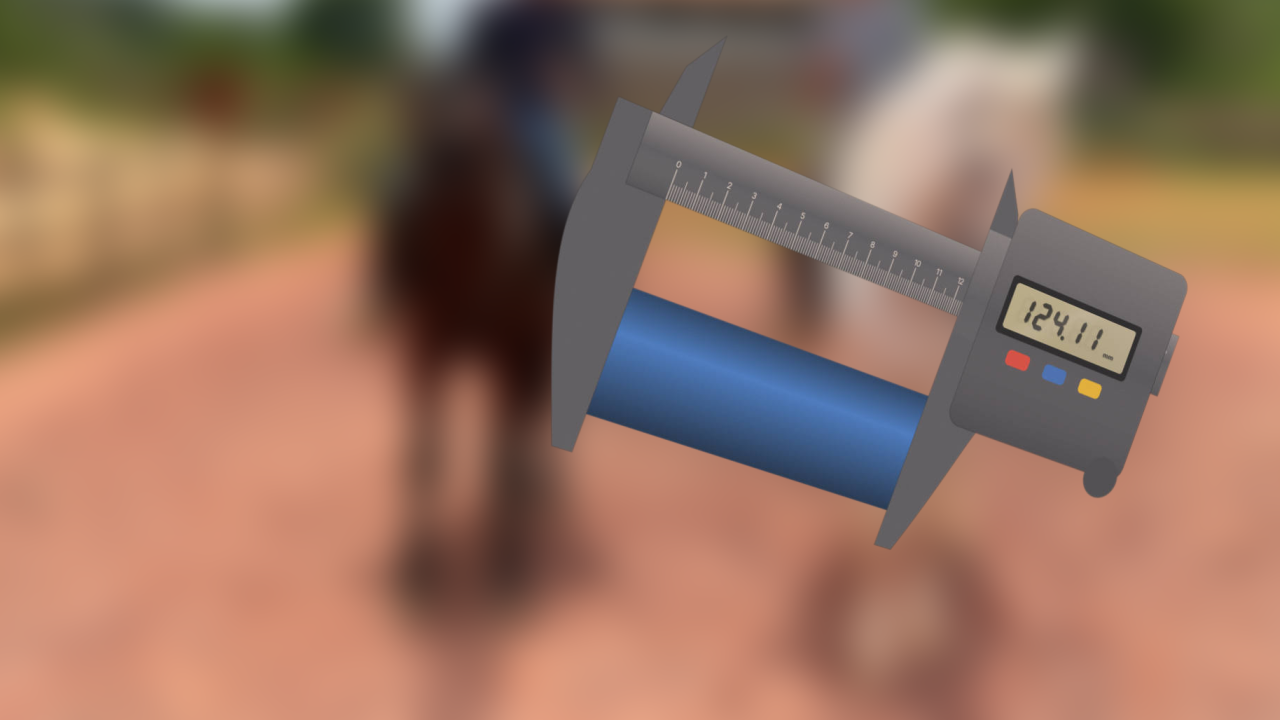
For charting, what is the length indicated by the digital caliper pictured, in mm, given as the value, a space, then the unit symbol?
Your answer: 124.11 mm
